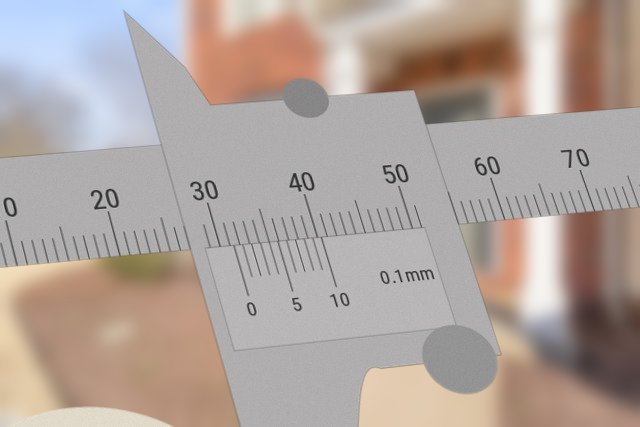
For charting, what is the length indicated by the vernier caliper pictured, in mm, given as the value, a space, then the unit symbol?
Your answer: 31.4 mm
